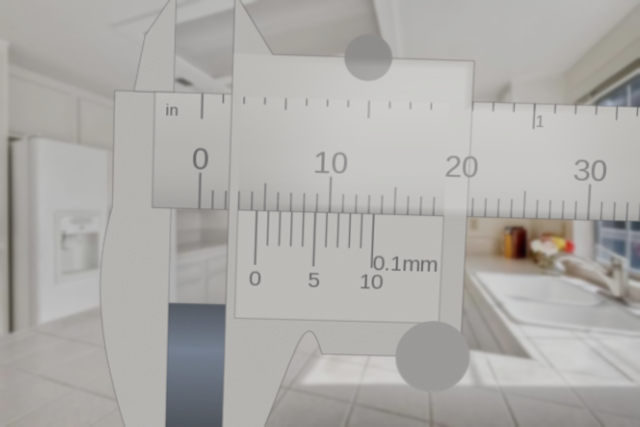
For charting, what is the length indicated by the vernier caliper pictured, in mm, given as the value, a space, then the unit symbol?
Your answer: 4.4 mm
